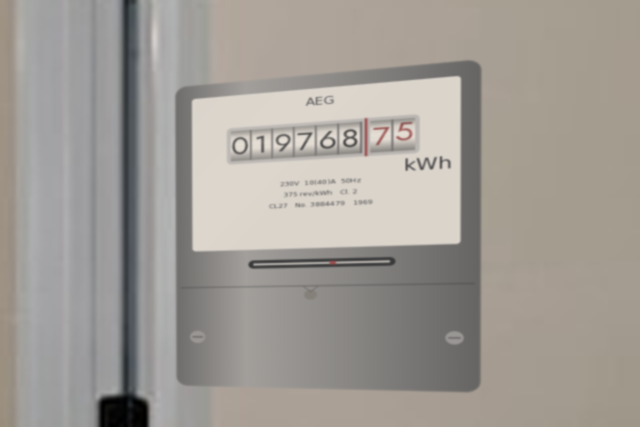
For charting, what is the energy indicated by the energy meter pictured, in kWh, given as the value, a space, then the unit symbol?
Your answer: 19768.75 kWh
